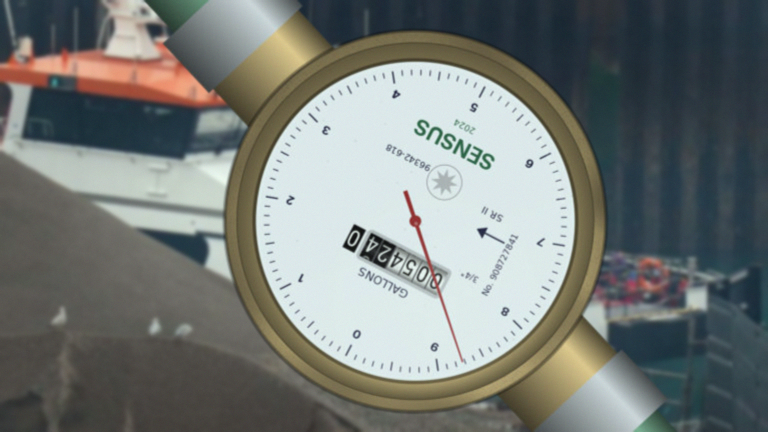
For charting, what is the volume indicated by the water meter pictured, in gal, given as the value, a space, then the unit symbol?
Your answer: 54238.7 gal
